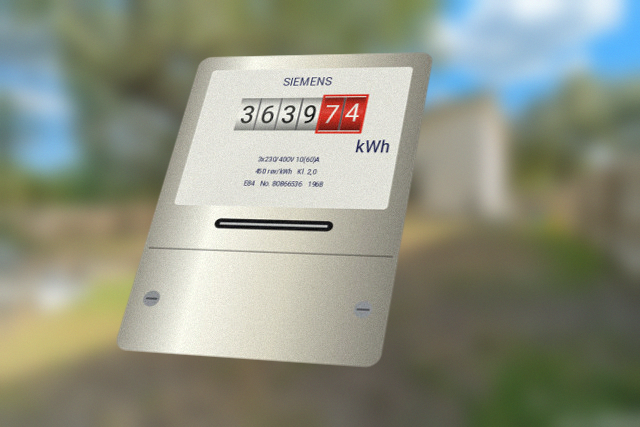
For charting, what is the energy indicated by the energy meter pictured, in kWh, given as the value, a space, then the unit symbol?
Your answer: 3639.74 kWh
